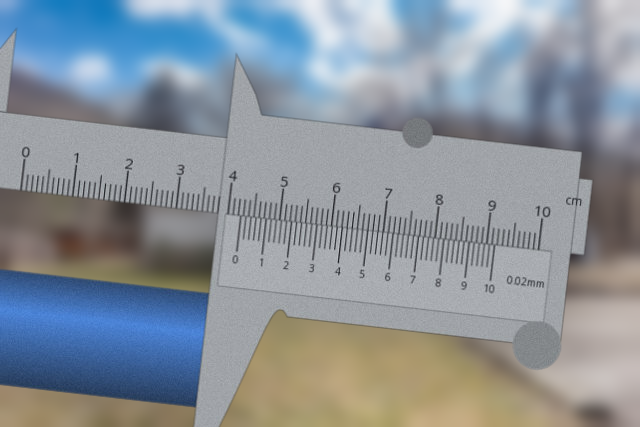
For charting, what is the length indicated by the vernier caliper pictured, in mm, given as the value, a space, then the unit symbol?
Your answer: 42.5 mm
